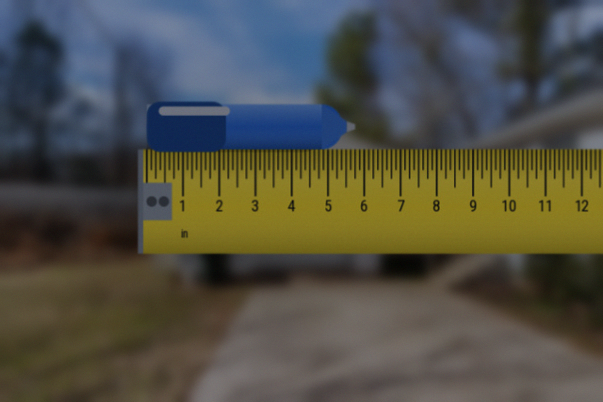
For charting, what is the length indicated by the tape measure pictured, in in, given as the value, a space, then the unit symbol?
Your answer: 5.75 in
